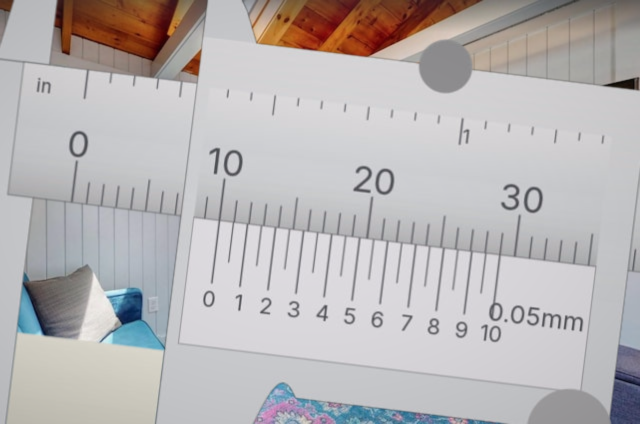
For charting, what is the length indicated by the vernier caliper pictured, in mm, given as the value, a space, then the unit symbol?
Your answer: 10.0 mm
